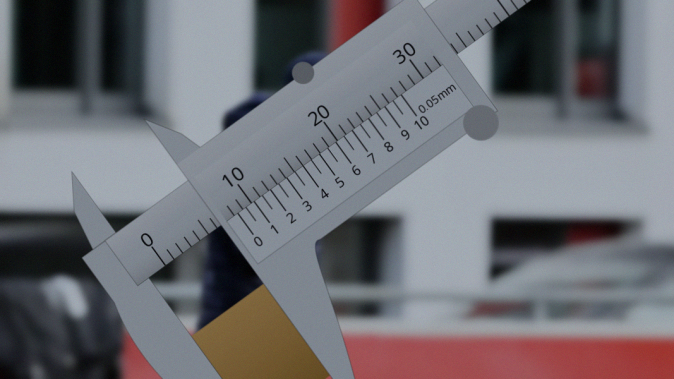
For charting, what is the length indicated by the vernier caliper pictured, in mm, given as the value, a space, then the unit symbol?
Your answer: 8.4 mm
